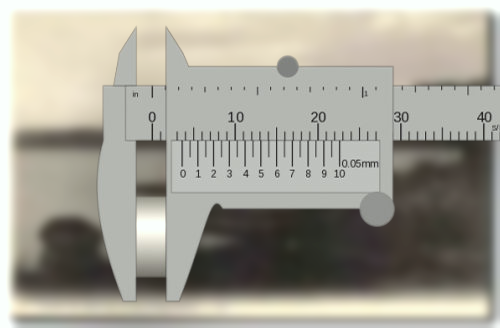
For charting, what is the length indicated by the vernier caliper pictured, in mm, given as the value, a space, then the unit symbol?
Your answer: 3.6 mm
